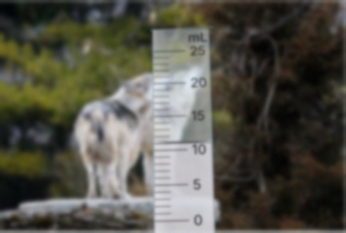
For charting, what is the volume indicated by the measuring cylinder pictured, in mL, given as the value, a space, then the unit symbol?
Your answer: 11 mL
